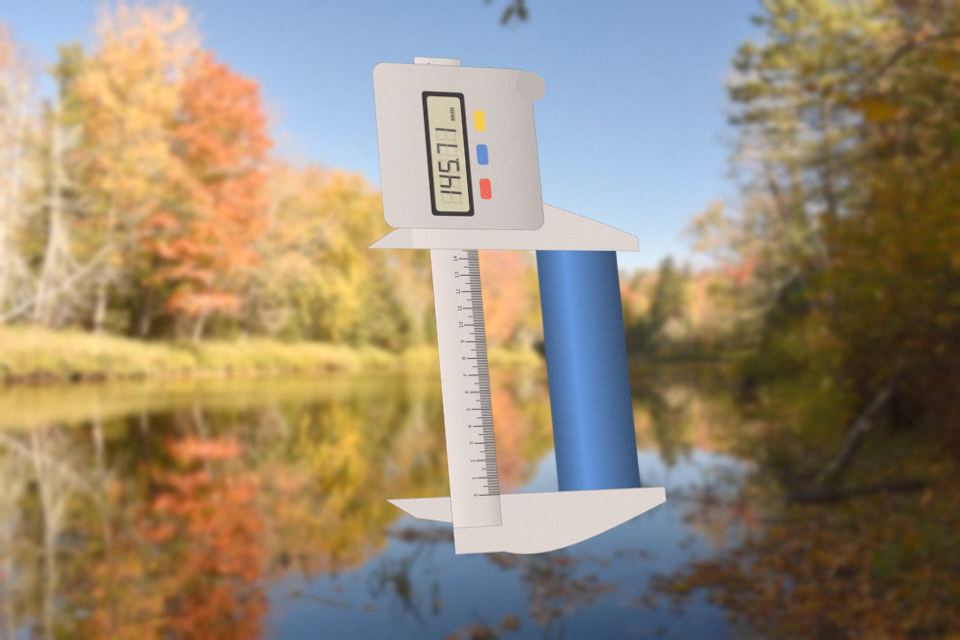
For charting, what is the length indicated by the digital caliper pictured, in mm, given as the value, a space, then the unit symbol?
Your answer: 145.71 mm
